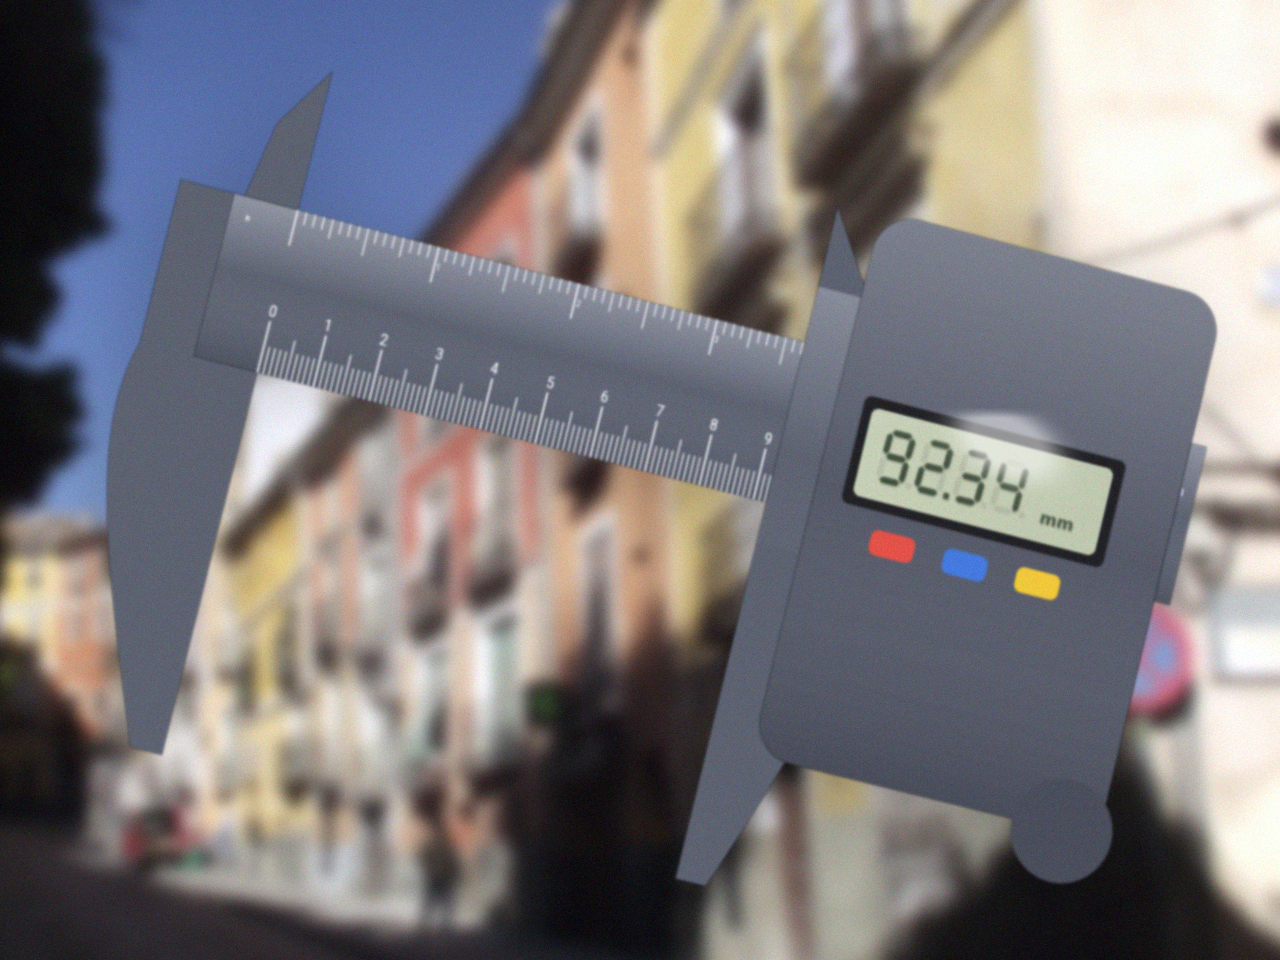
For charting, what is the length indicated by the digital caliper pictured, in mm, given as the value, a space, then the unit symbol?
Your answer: 92.34 mm
